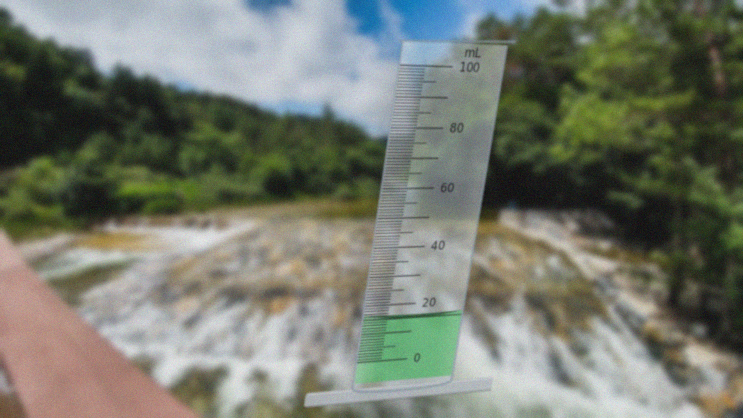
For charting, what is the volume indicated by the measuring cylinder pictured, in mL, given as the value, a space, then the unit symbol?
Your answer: 15 mL
